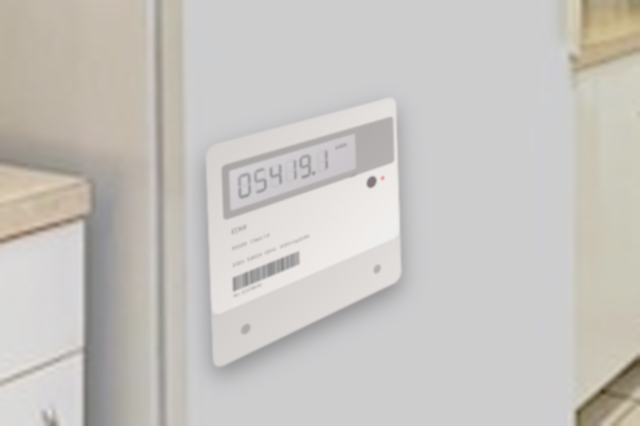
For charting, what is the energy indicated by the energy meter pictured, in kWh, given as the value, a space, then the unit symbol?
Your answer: 5419.1 kWh
